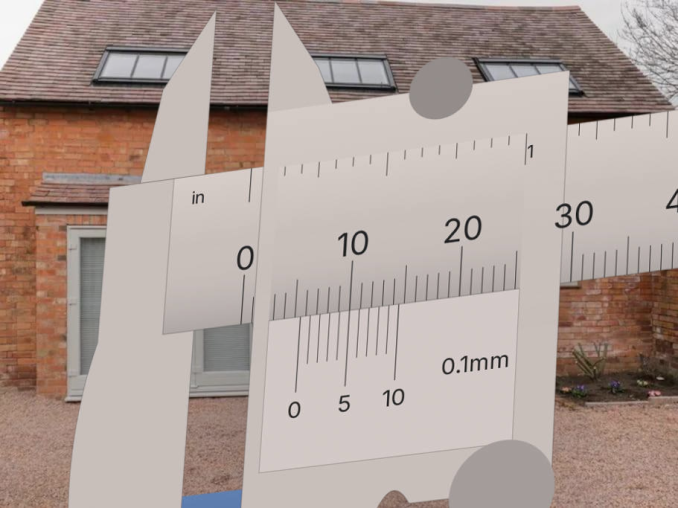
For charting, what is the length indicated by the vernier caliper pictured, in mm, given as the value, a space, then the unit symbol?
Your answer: 5.5 mm
